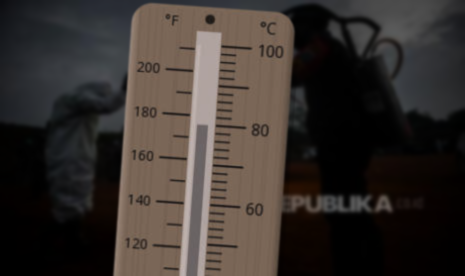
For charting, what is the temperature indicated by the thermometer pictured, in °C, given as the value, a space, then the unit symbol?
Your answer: 80 °C
